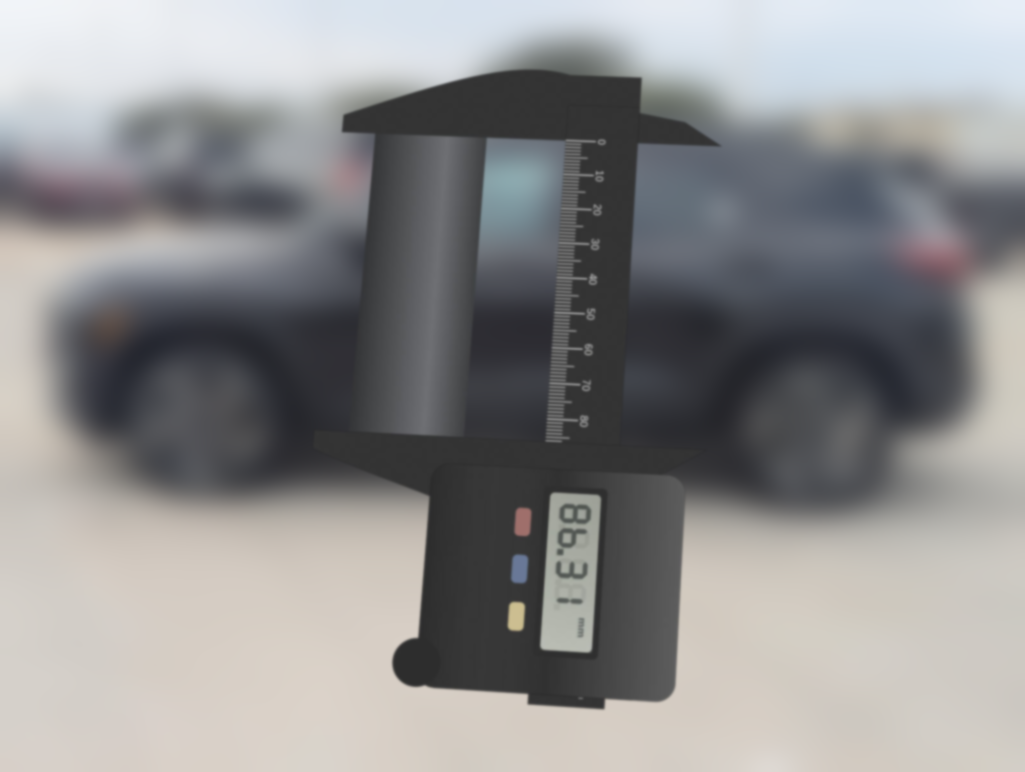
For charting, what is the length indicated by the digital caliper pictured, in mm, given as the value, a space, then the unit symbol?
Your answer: 86.31 mm
